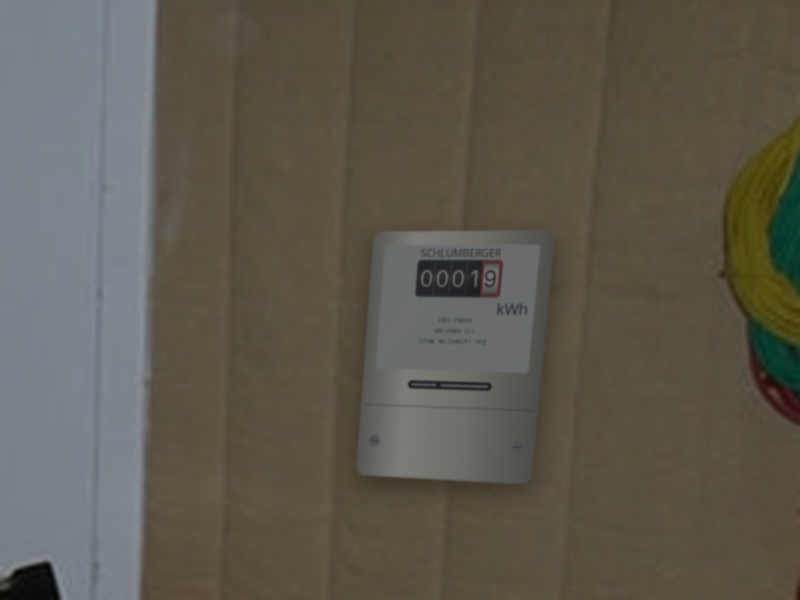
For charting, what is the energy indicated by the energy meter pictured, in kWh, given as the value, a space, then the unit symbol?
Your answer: 1.9 kWh
